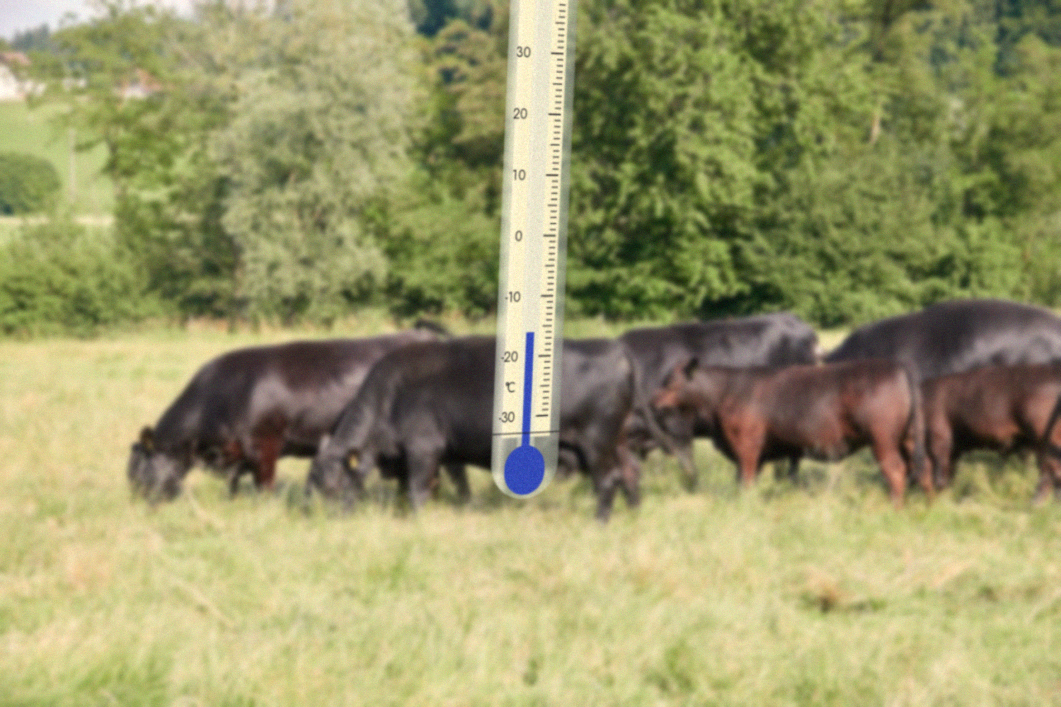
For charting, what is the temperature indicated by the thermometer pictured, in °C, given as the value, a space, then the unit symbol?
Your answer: -16 °C
